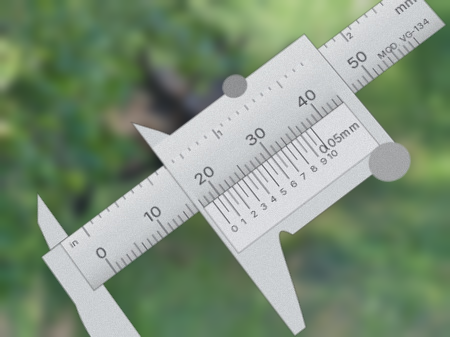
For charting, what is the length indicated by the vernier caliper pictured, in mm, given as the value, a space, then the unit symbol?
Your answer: 18.6 mm
